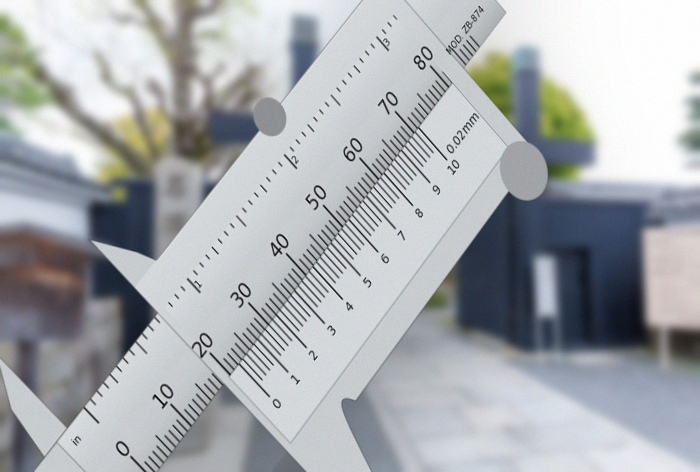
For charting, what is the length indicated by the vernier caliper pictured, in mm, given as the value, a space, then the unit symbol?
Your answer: 22.2 mm
